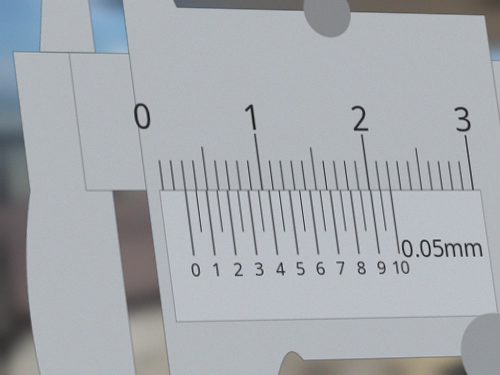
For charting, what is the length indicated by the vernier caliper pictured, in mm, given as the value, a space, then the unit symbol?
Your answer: 3.0 mm
